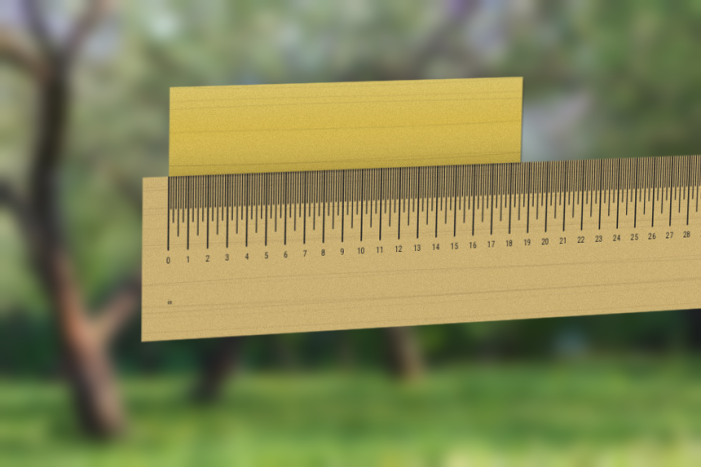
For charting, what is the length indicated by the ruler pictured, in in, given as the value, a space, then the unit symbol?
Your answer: 18.5 in
